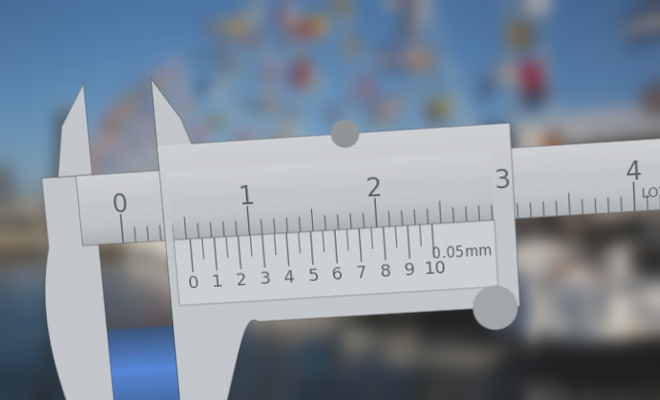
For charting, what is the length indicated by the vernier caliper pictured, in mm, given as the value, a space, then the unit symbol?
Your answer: 5.3 mm
